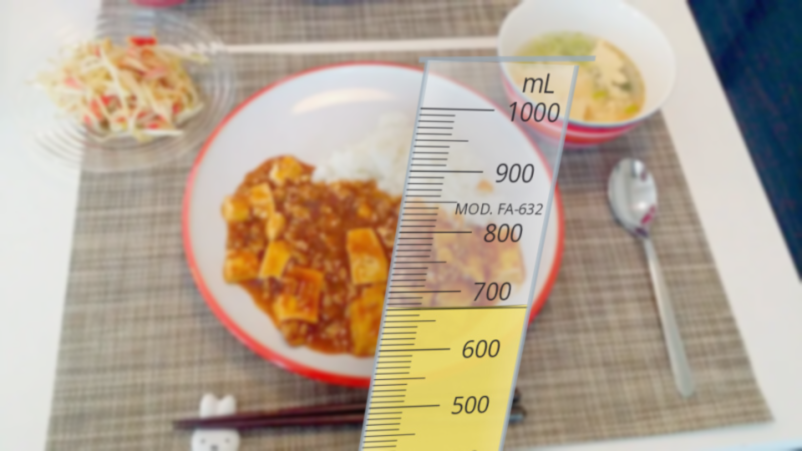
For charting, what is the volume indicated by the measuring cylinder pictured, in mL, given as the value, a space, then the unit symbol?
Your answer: 670 mL
